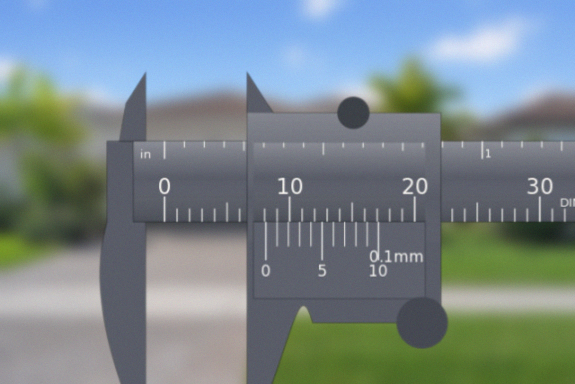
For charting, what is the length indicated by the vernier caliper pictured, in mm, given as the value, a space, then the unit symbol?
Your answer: 8.1 mm
